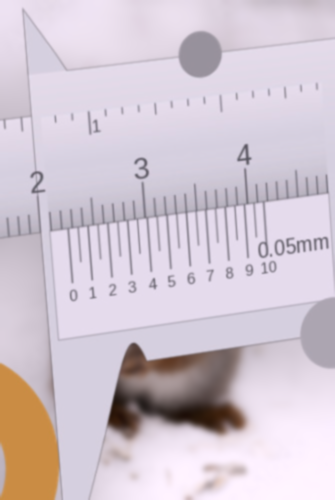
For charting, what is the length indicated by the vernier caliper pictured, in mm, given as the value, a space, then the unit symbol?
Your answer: 22.6 mm
